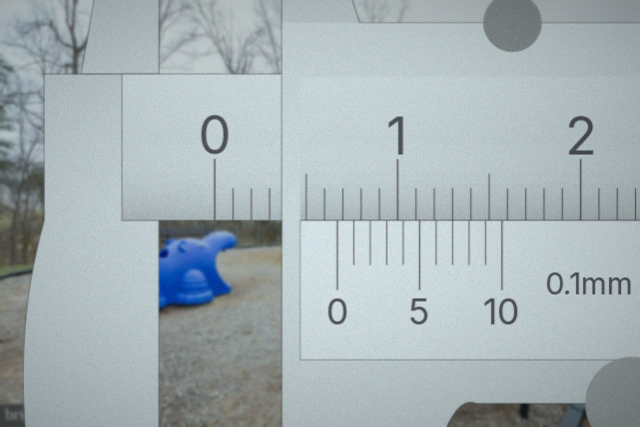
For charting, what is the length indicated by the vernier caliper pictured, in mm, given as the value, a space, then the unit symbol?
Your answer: 6.7 mm
